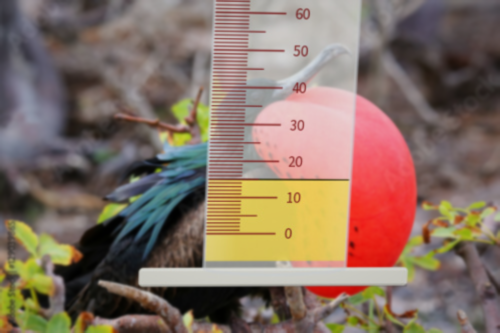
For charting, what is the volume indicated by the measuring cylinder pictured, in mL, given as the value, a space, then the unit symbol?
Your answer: 15 mL
